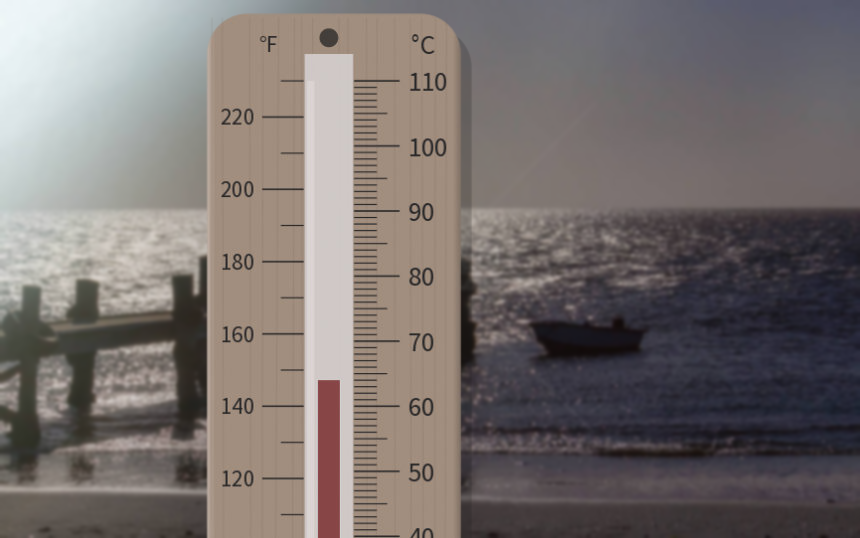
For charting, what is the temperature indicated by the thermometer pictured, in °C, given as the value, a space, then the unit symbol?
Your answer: 64 °C
